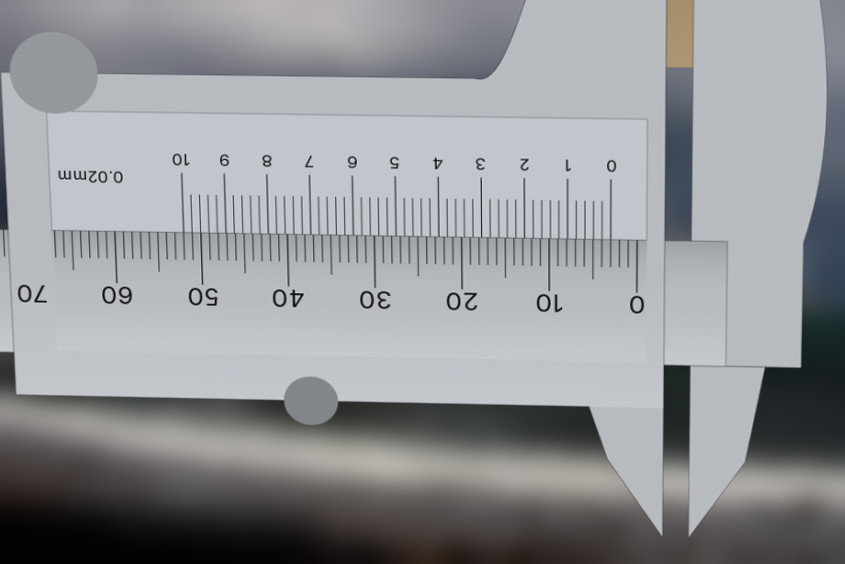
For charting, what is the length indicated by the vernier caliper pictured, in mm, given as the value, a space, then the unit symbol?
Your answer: 3.0 mm
